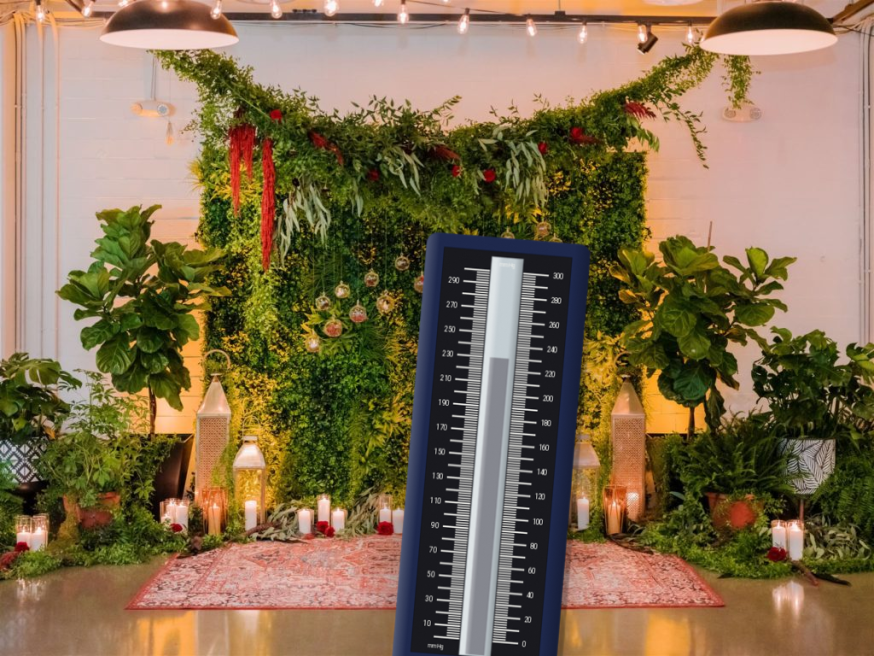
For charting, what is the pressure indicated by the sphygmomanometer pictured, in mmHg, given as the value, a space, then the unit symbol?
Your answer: 230 mmHg
